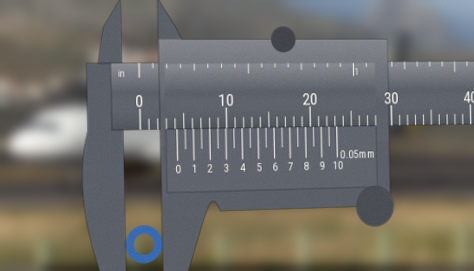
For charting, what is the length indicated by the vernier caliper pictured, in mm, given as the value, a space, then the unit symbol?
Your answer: 4.2 mm
